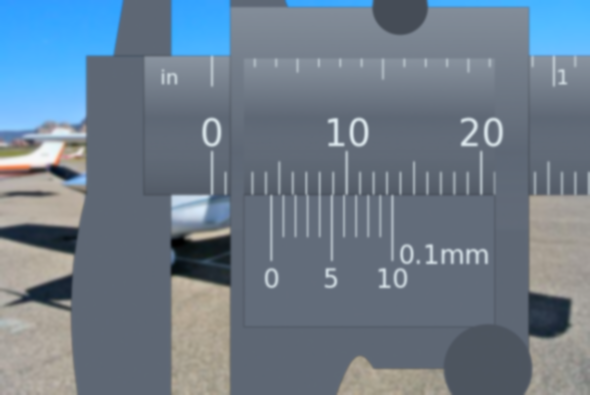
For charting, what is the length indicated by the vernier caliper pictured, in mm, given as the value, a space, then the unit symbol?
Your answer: 4.4 mm
